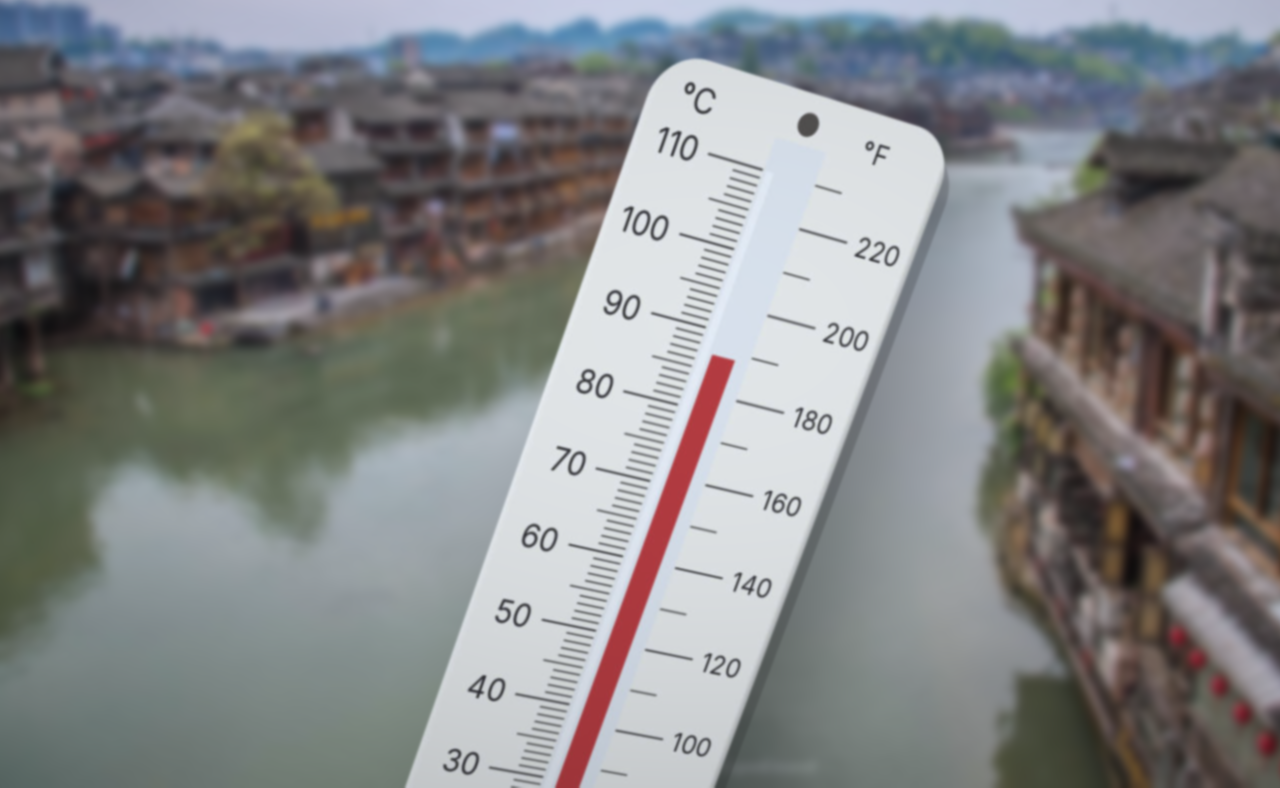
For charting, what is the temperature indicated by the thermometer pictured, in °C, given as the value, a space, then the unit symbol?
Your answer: 87 °C
